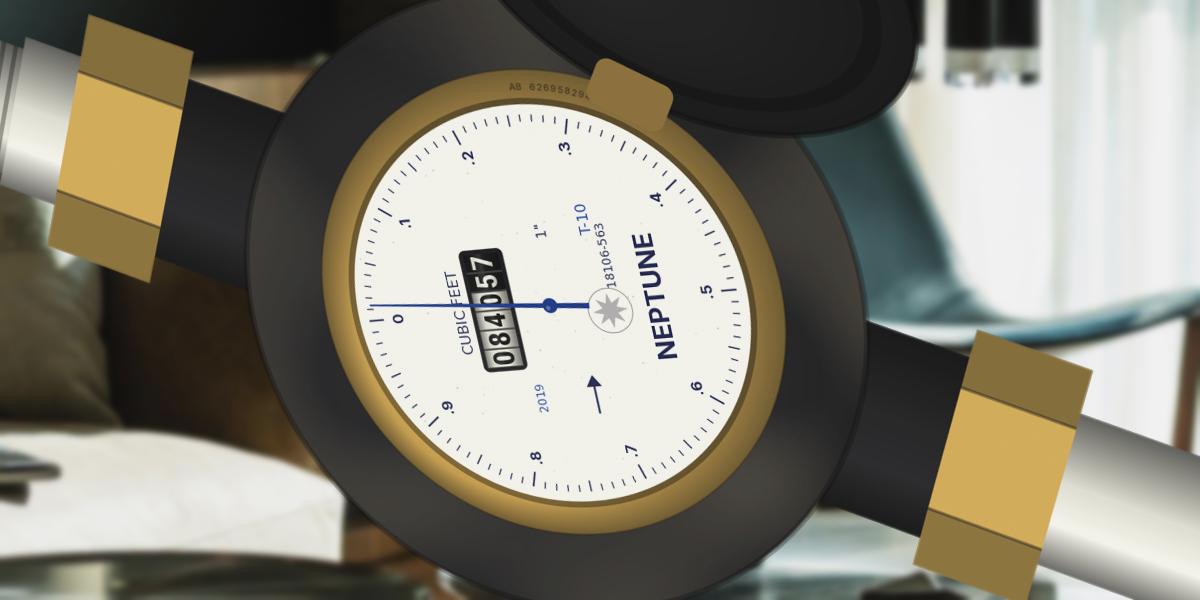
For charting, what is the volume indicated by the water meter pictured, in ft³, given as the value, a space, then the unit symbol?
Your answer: 84057.01 ft³
